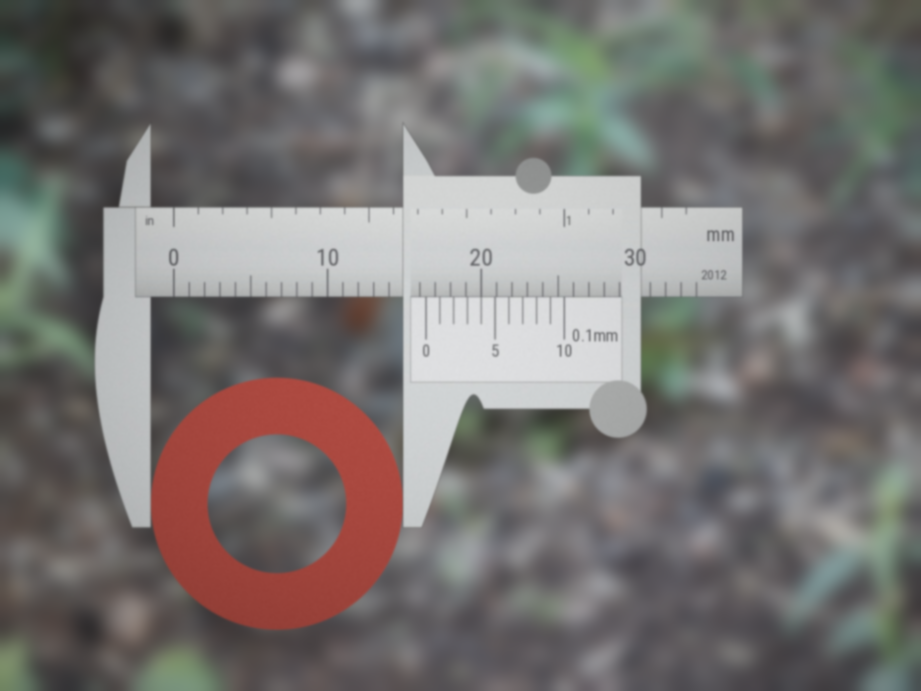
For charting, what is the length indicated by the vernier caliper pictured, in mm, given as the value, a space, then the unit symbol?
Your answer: 16.4 mm
